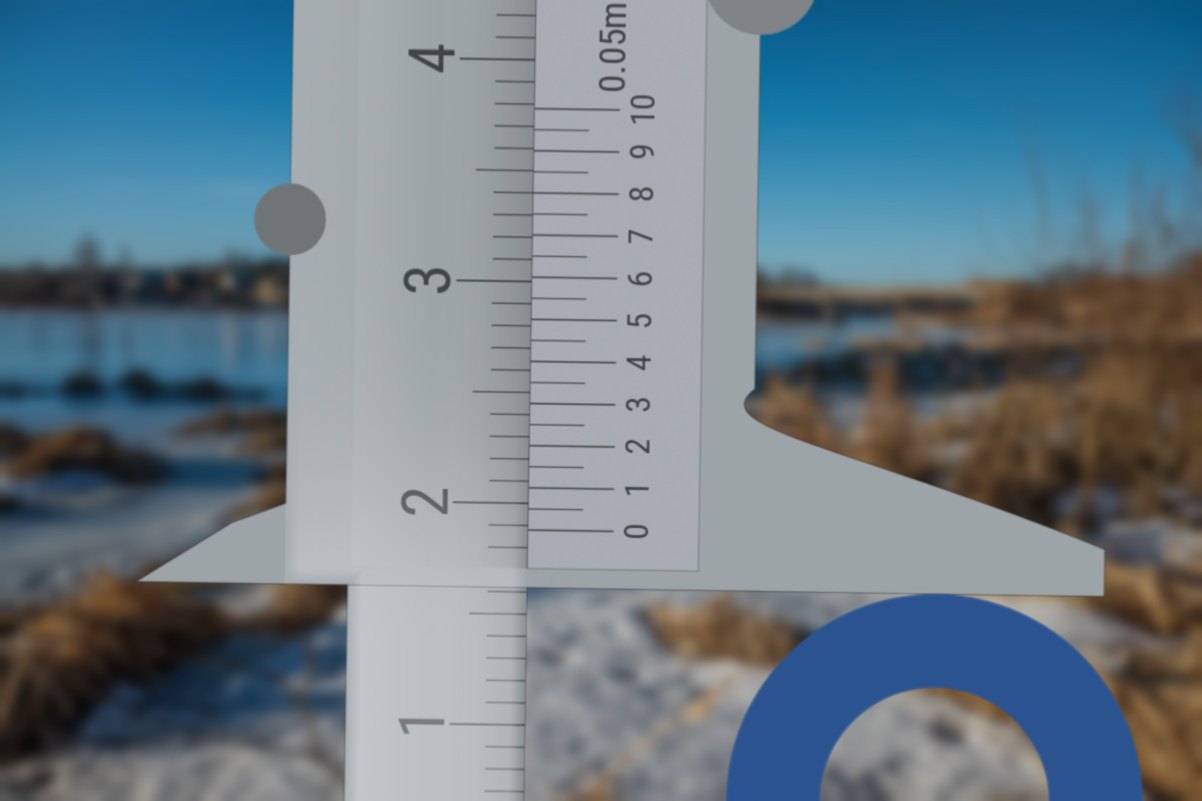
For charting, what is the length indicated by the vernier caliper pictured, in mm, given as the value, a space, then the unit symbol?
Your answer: 18.8 mm
